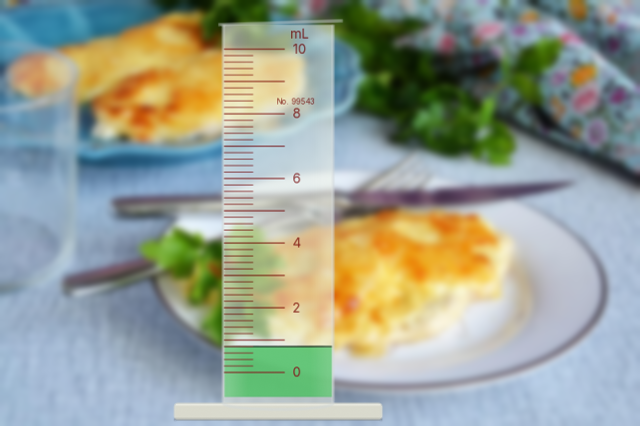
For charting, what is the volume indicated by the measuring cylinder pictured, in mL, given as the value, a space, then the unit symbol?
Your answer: 0.8 mL
